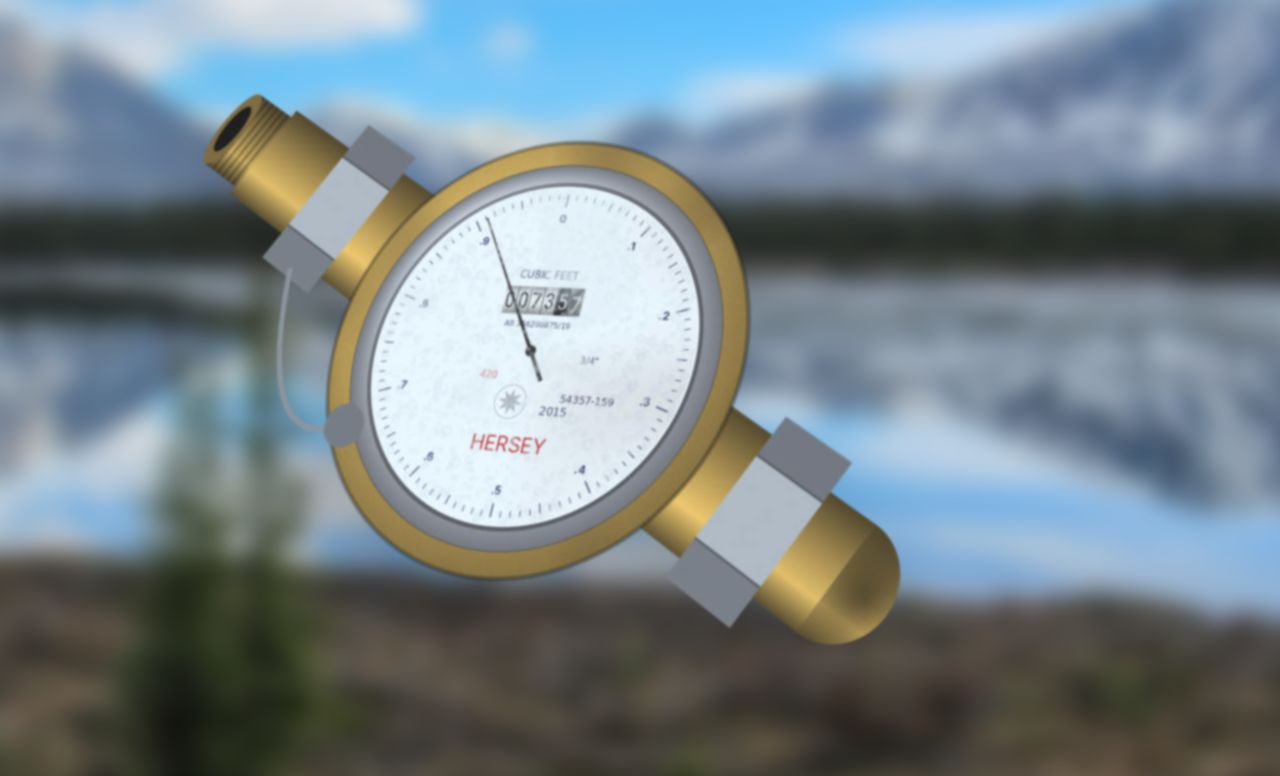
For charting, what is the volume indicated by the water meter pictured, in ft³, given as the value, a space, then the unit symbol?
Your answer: 7356.91 ft³
